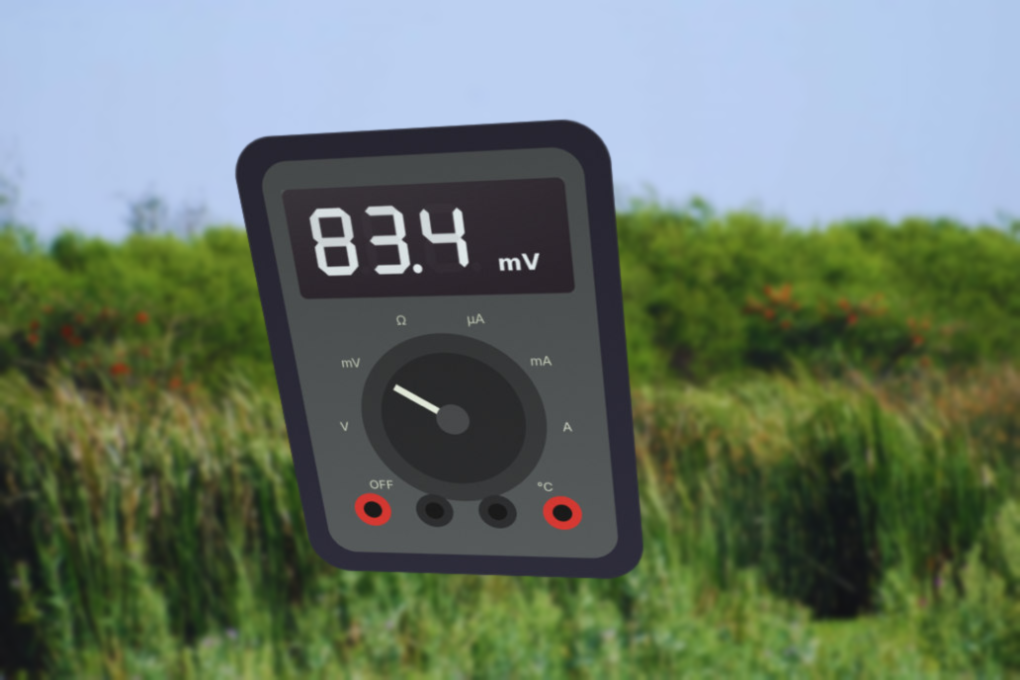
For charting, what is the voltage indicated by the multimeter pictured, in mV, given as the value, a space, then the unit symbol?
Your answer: 83.4 mV
